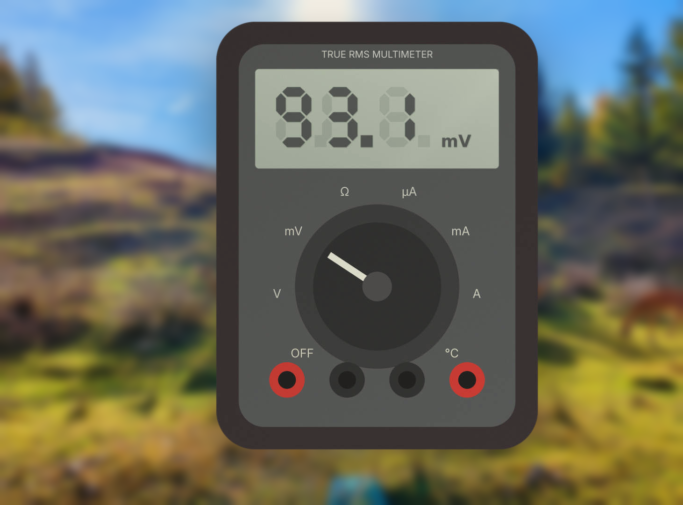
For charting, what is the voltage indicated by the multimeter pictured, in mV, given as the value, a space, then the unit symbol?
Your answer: 93.1 mV
